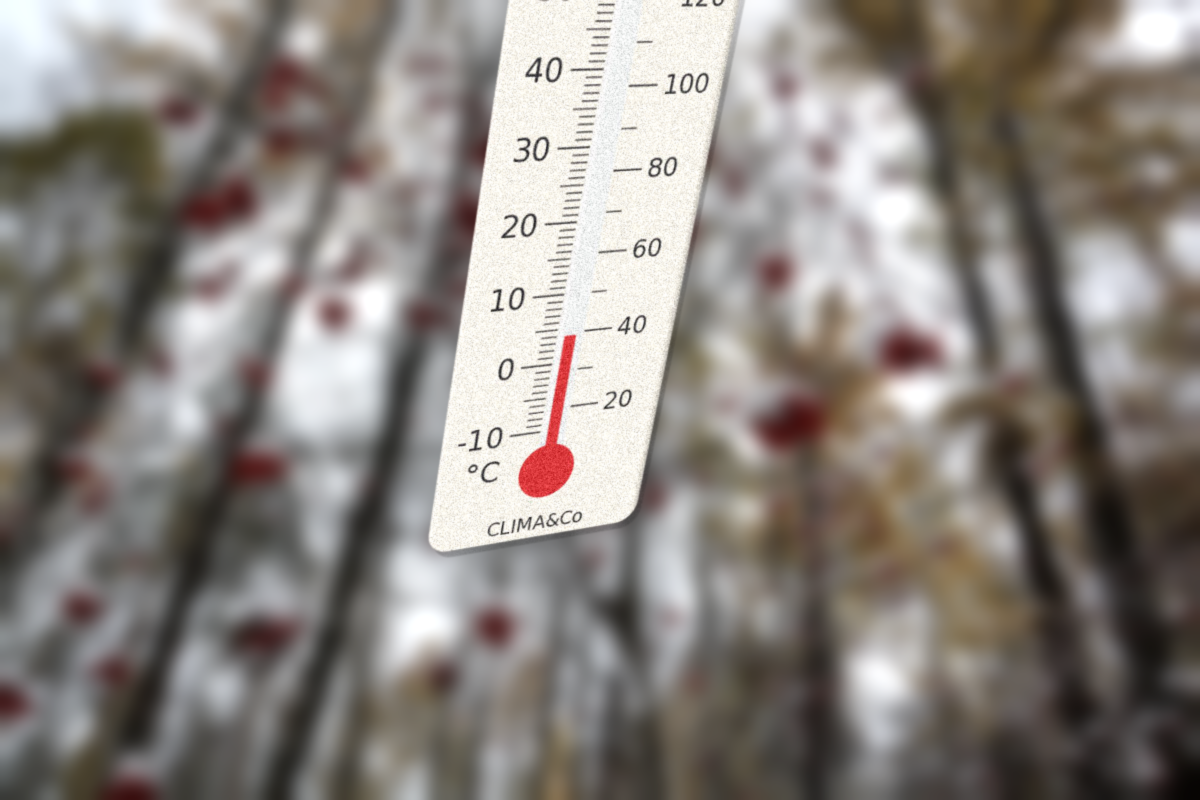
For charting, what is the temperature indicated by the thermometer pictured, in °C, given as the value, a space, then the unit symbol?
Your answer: 4 °C
